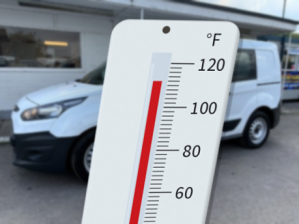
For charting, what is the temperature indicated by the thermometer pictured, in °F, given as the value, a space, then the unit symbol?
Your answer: 112 °F
